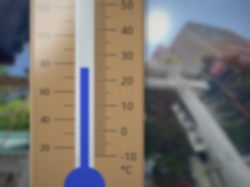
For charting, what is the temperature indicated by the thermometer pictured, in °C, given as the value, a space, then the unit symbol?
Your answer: 25 °C
